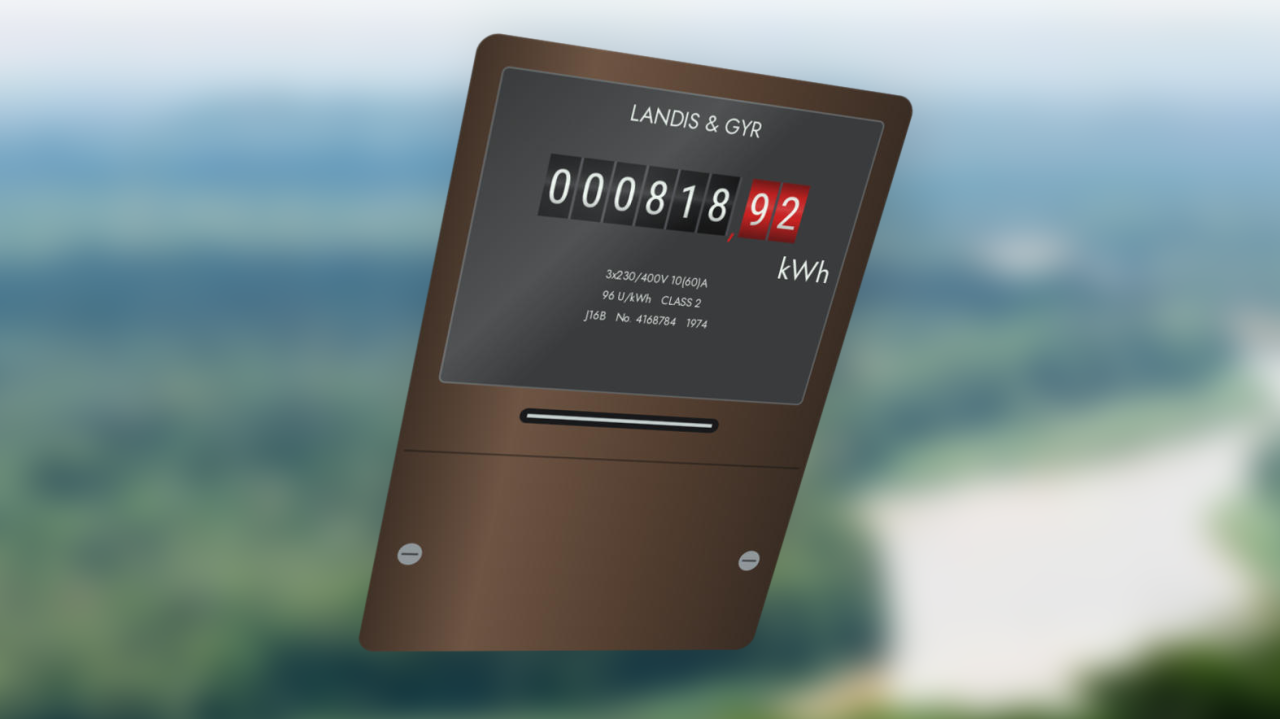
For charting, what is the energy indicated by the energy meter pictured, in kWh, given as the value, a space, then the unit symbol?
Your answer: 818.92 kWh
